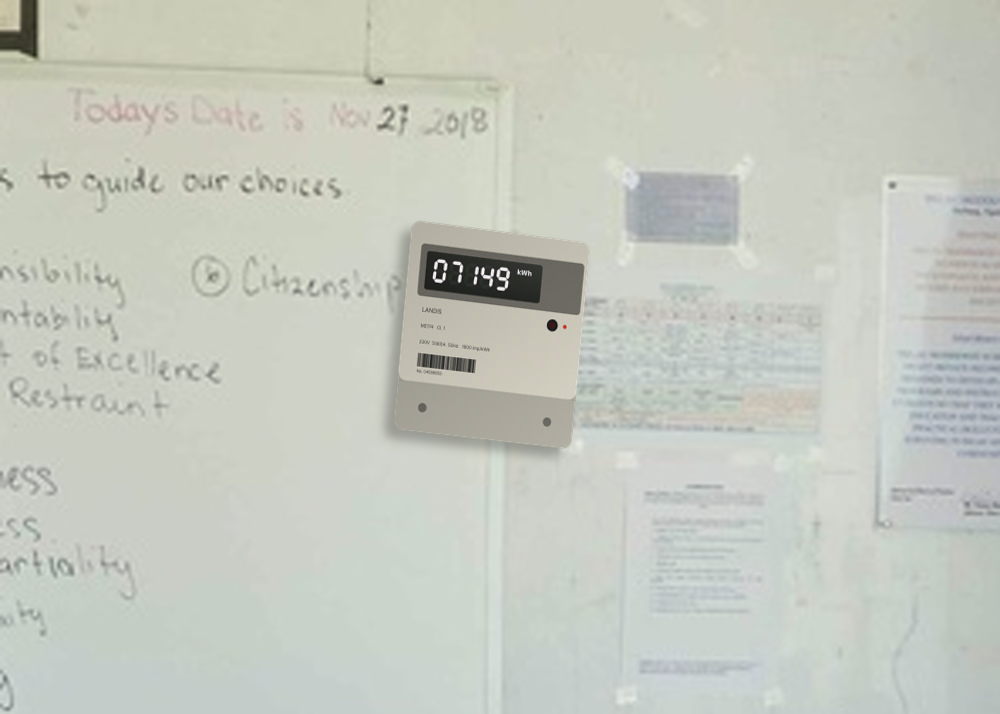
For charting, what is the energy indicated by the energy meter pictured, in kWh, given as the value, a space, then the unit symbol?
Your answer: 7149 kWh
